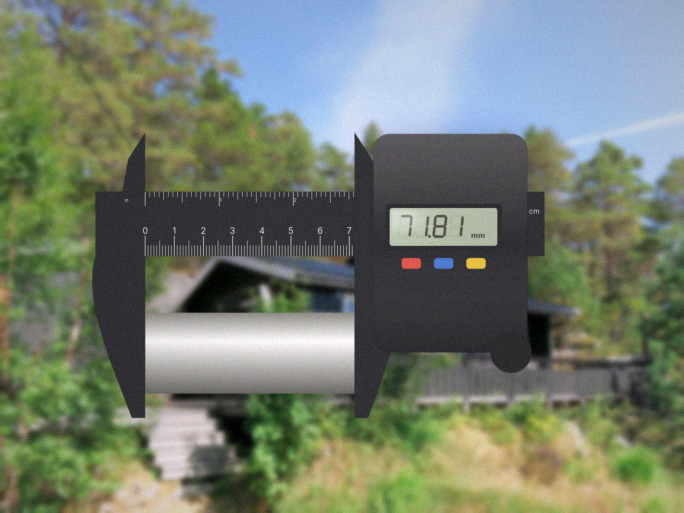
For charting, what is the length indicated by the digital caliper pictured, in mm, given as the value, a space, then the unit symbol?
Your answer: 71.81 mm
